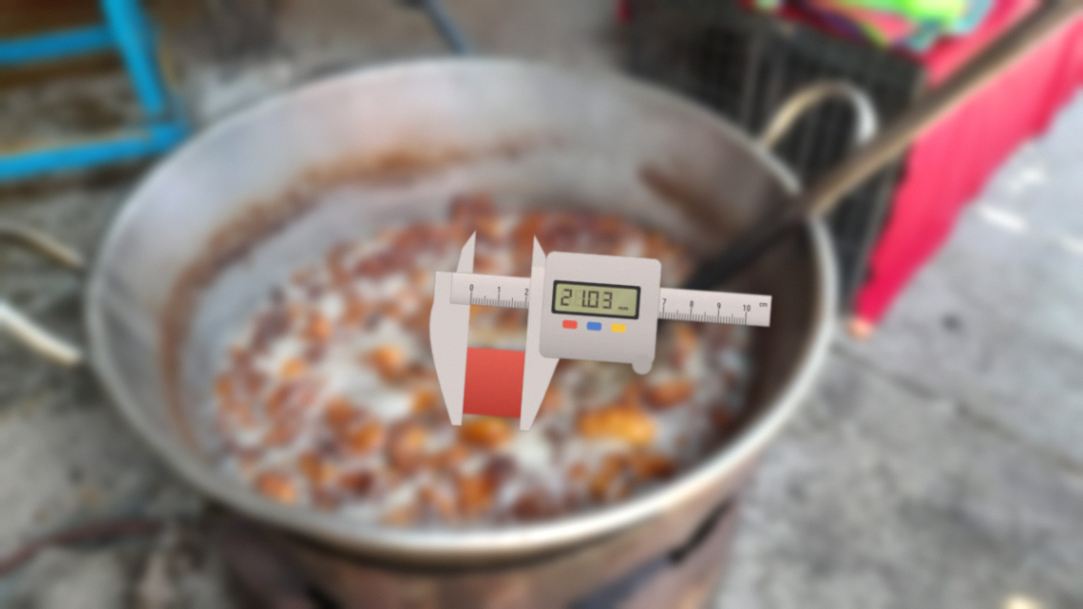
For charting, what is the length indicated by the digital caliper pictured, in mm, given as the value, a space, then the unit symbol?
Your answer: 21.03 mm
